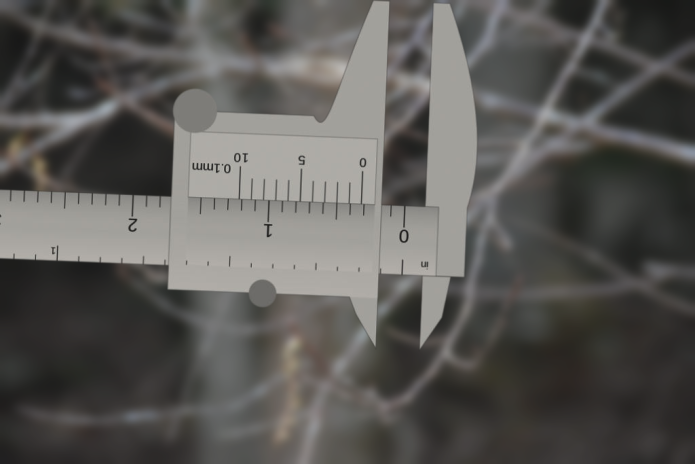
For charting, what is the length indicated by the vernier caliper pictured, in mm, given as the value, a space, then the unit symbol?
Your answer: 3.2 mm
